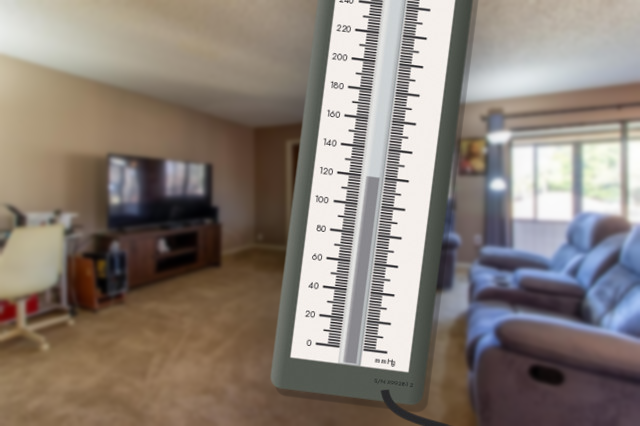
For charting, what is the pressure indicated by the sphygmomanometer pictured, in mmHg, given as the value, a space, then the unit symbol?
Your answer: 120 mmHg
